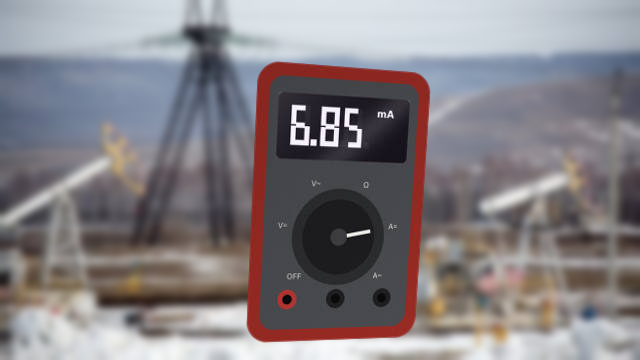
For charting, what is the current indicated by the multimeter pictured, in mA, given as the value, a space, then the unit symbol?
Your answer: 6.85 mA
